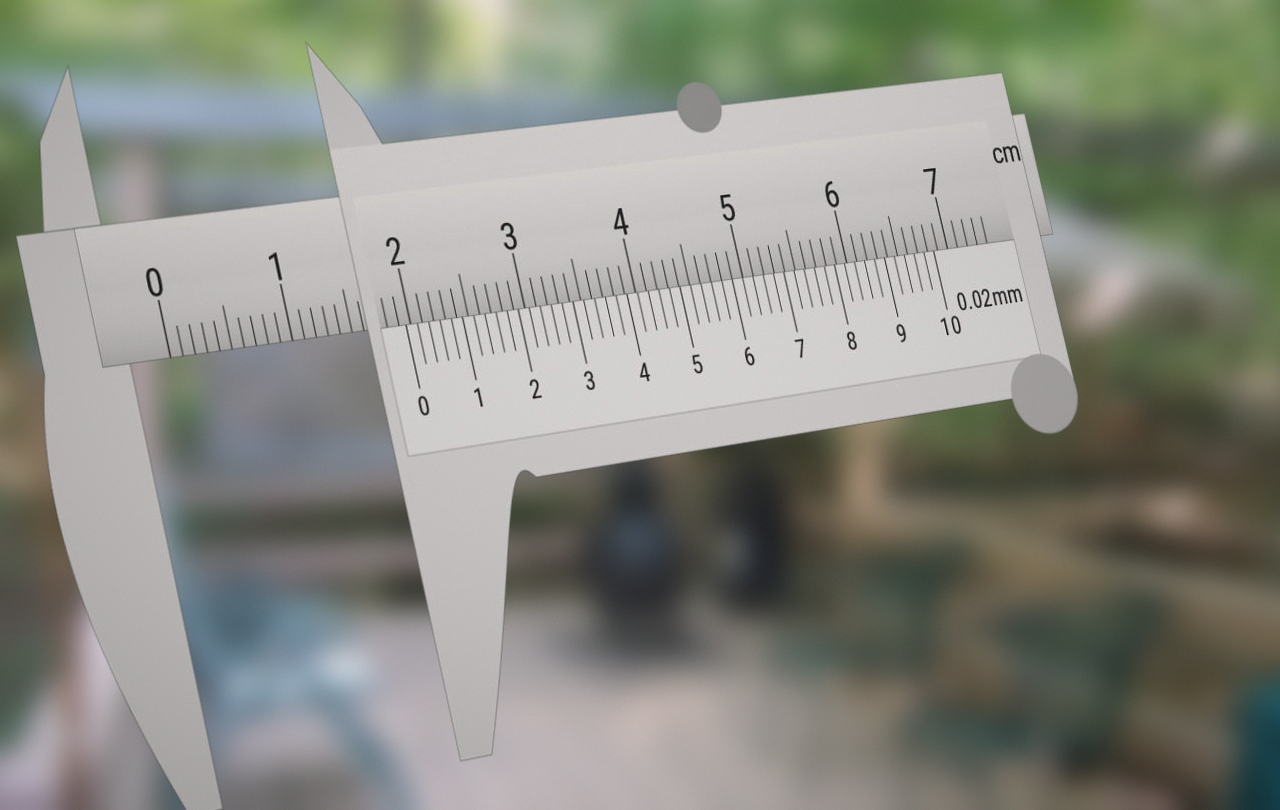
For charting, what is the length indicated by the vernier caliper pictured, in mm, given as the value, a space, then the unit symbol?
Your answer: 19.6 mm
